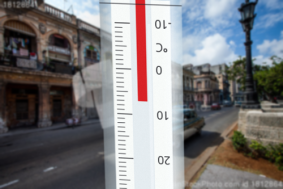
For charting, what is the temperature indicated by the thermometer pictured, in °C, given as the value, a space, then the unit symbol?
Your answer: 7 °C
